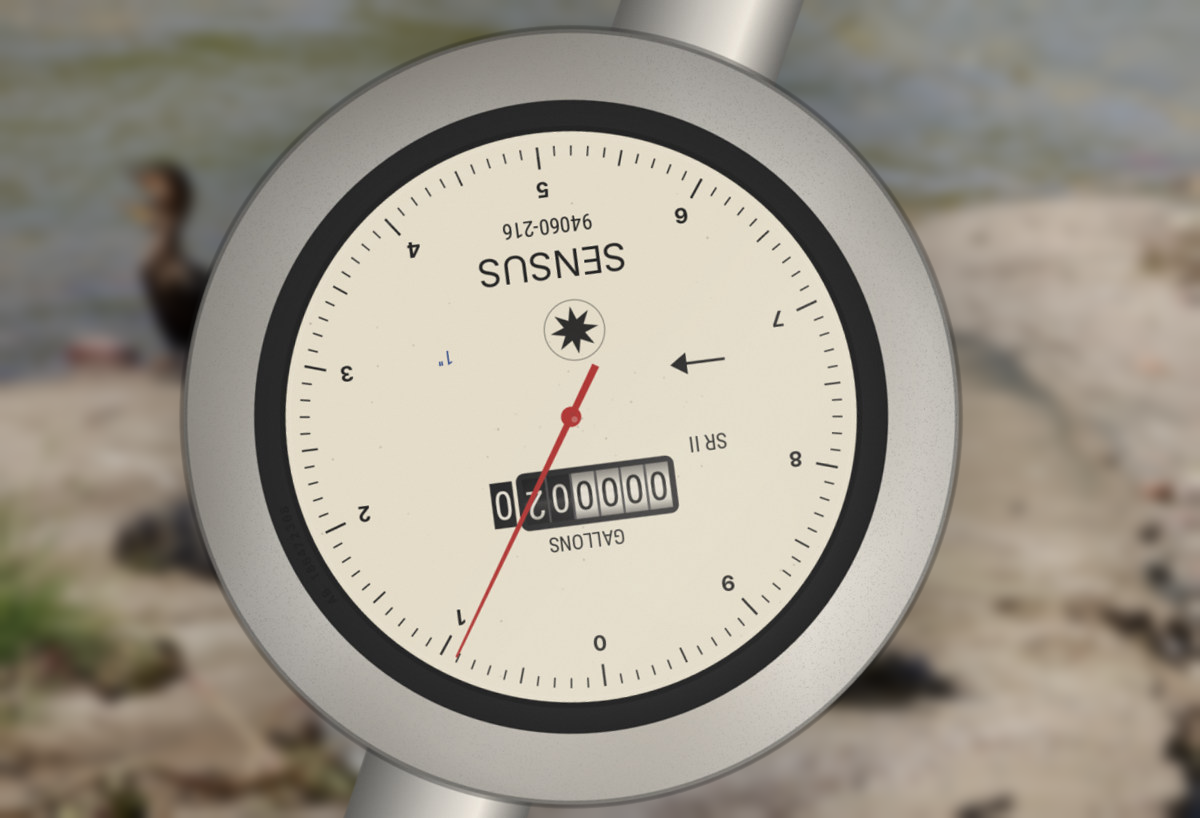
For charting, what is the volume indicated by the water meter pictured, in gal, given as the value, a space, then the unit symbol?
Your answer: 20.9 gal
